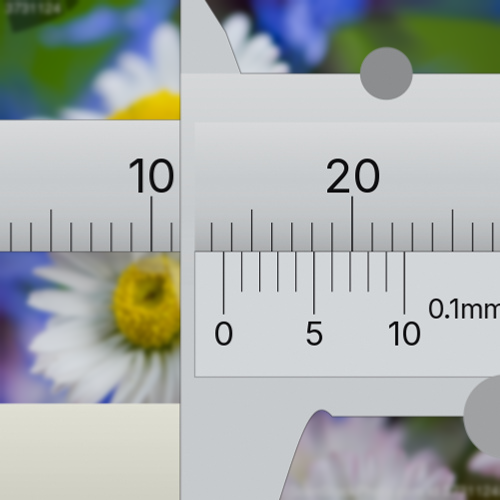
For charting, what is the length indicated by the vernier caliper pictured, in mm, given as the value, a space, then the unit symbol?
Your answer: 13.6 mm
